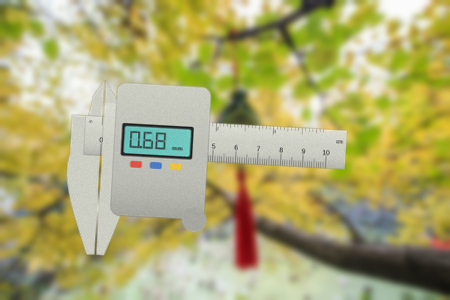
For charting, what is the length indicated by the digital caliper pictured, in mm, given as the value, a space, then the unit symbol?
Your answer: 0.68 mm
